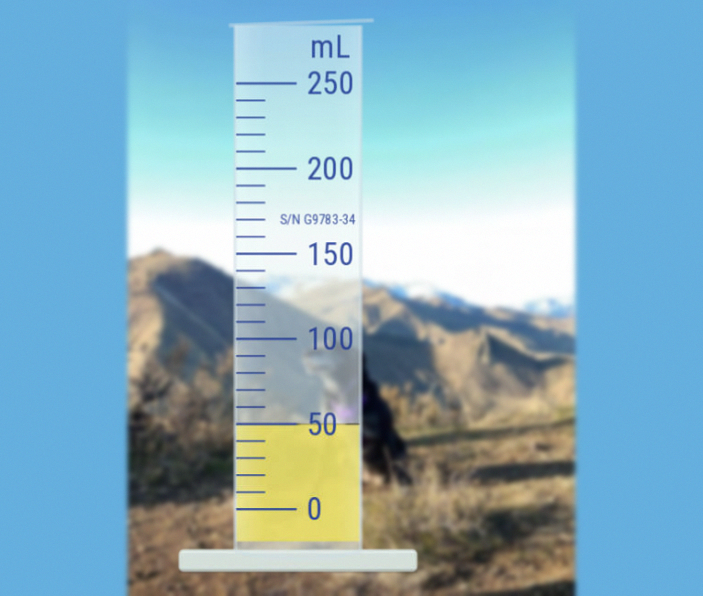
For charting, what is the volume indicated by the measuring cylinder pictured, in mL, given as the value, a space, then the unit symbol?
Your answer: 50 mL
